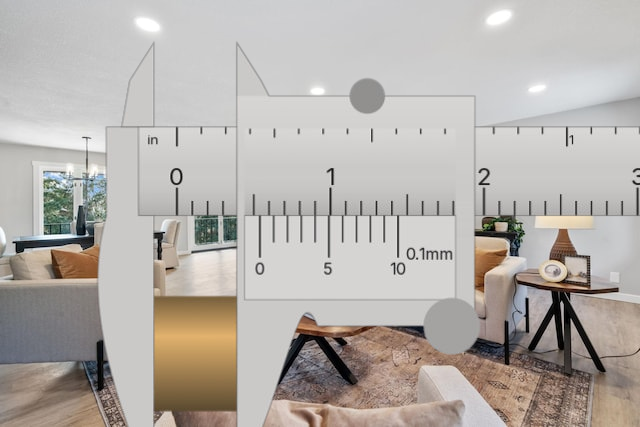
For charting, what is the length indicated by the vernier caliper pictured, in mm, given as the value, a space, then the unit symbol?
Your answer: 5.4 mm
